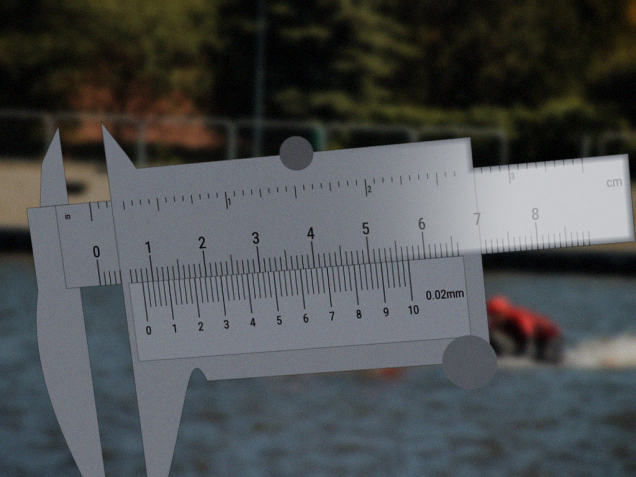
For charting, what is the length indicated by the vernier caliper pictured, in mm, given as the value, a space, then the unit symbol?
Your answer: 8.0 mm
